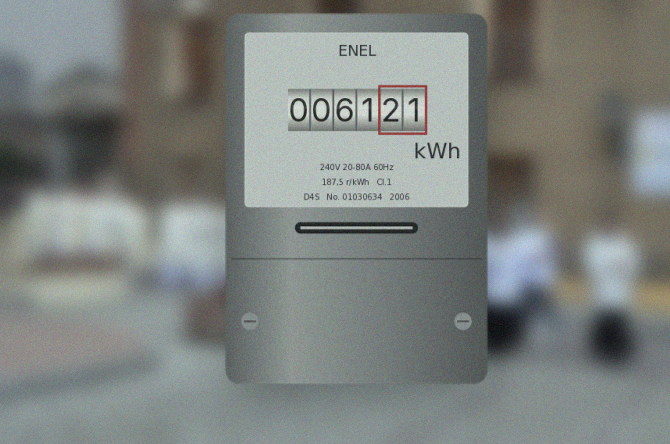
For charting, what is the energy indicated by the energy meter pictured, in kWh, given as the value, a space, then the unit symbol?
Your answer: 61.21 kWh
